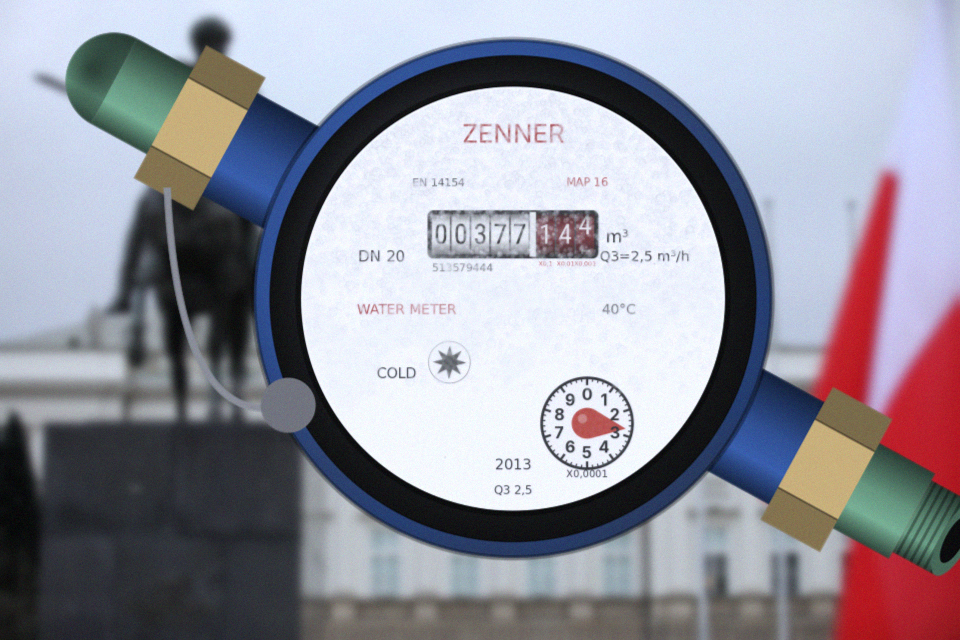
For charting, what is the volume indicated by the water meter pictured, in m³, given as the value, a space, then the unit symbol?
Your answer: 377.1442 m³
